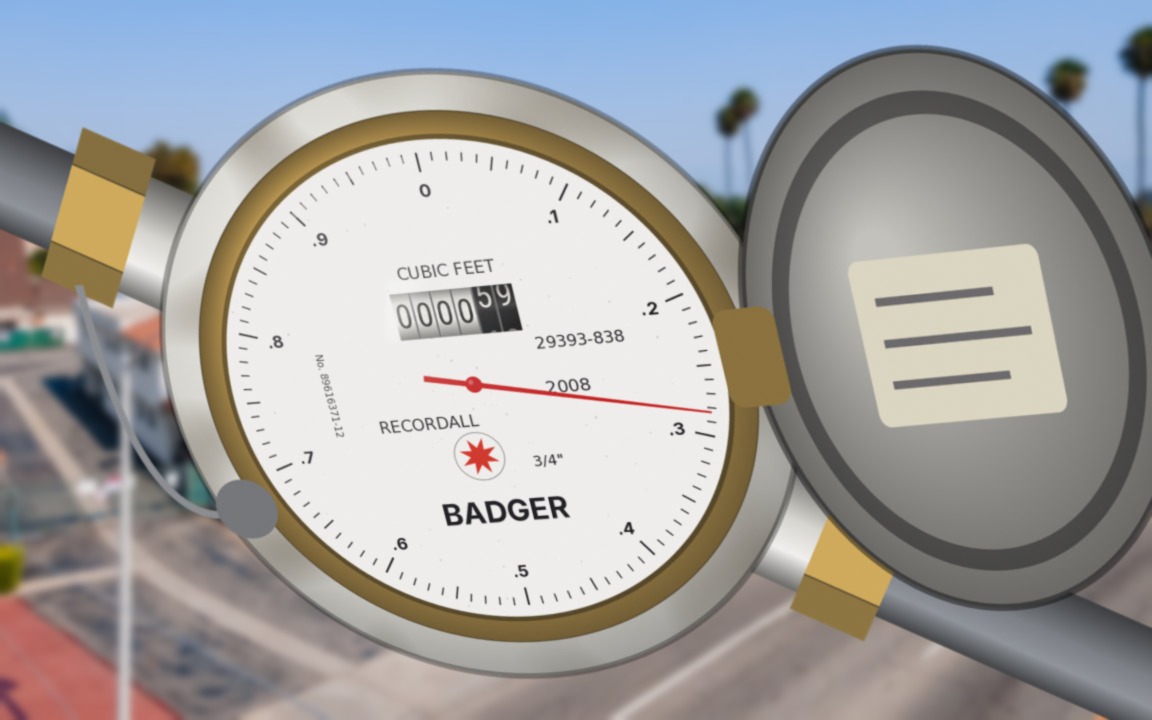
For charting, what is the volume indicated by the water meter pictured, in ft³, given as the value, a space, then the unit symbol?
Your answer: 59.28 ft³
